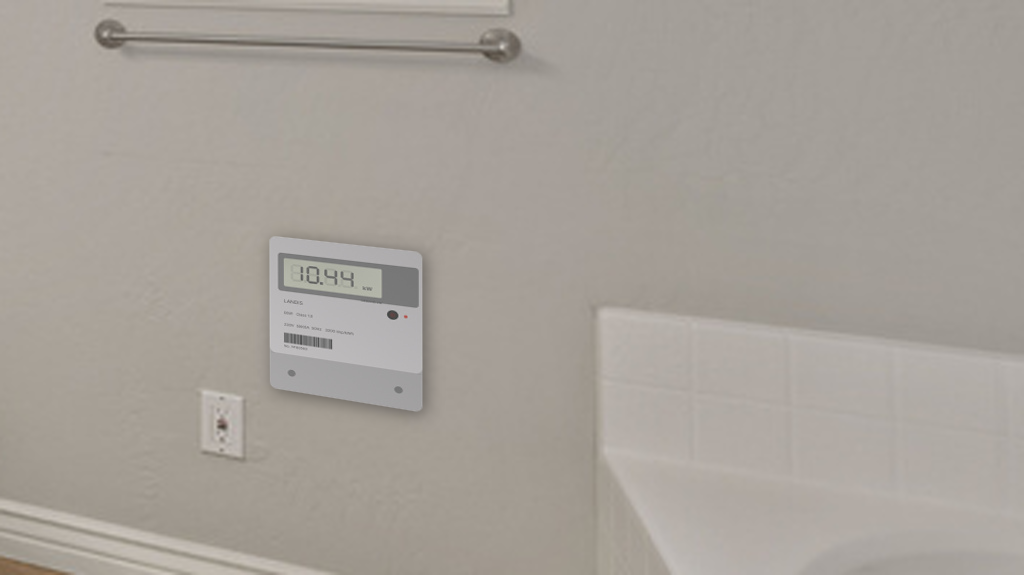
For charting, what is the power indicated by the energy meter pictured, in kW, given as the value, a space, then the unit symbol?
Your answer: 10.44 kW
